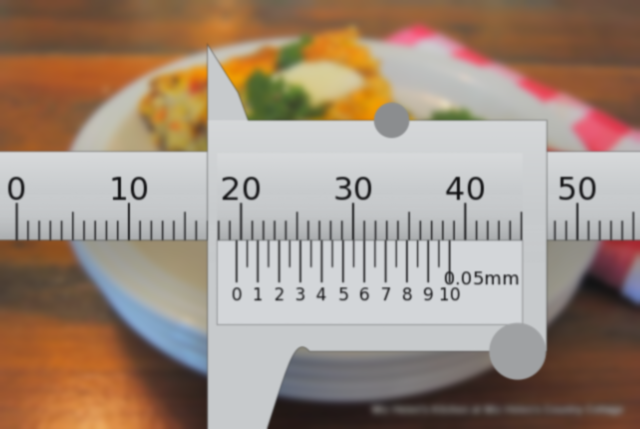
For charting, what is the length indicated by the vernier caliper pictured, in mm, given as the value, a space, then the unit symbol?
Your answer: 19.6 mm
